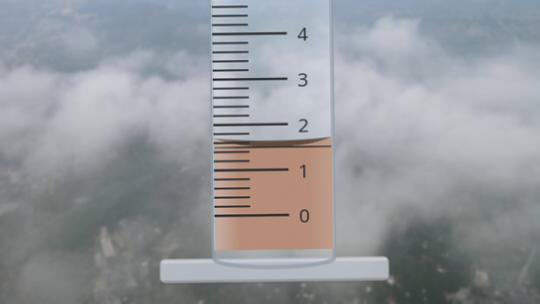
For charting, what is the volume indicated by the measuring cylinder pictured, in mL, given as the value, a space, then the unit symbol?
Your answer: 1.5 mL
